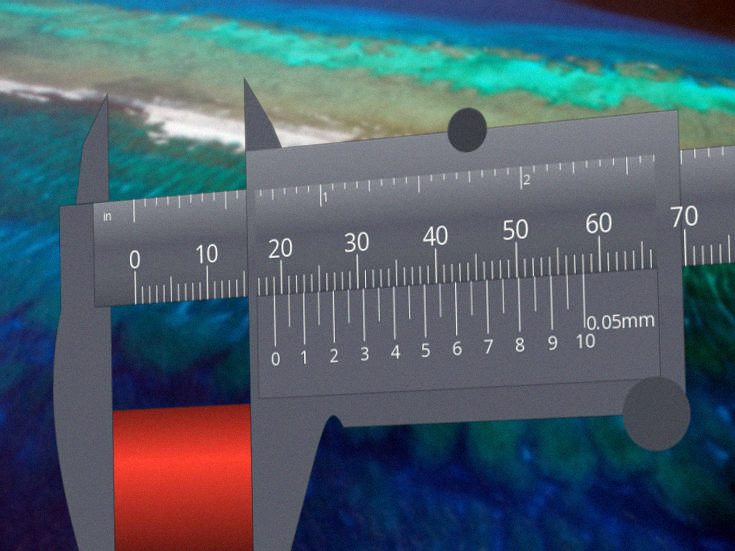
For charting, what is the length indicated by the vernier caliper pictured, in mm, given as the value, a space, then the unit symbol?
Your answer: 19.0 mm
